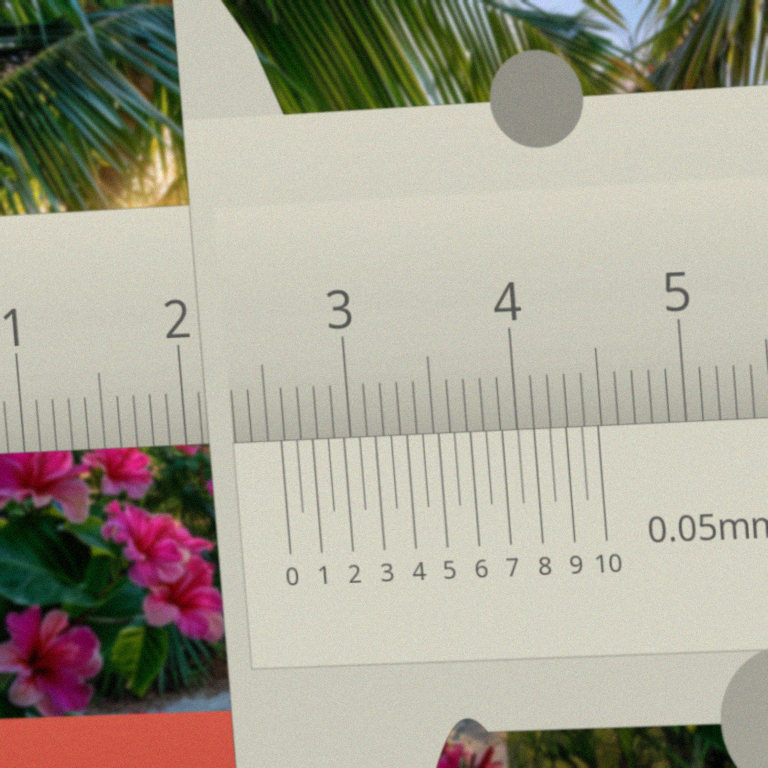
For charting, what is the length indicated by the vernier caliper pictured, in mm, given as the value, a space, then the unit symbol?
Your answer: 25.8 mm
